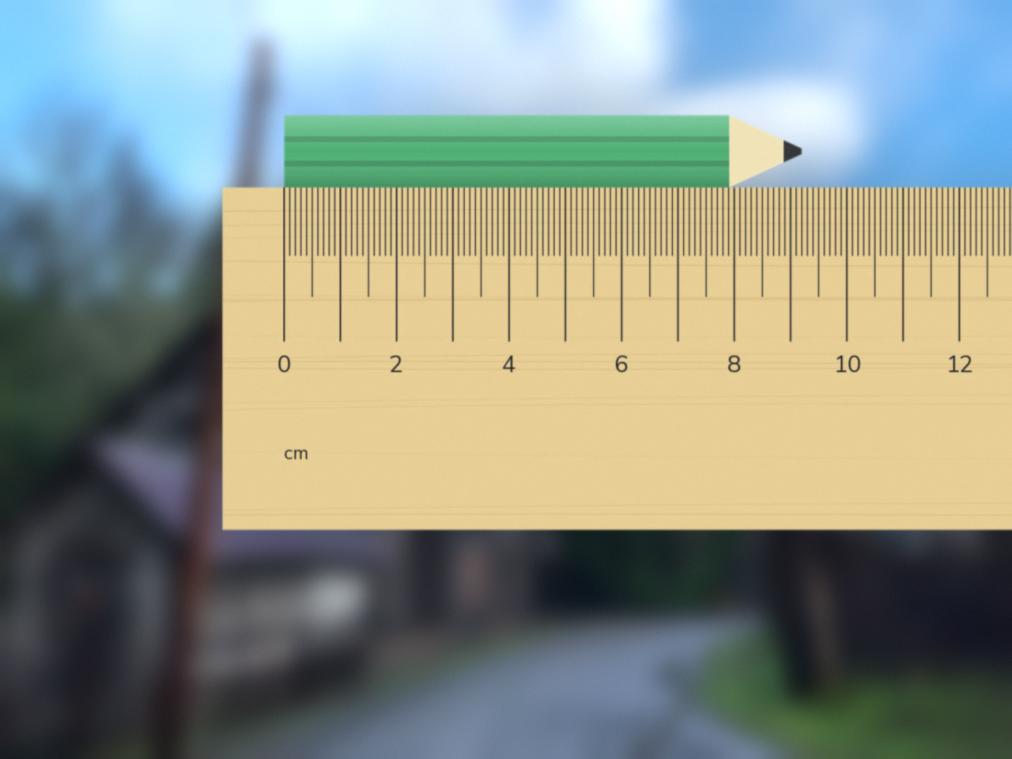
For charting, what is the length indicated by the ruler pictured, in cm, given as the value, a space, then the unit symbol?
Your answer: 9.2 cm
